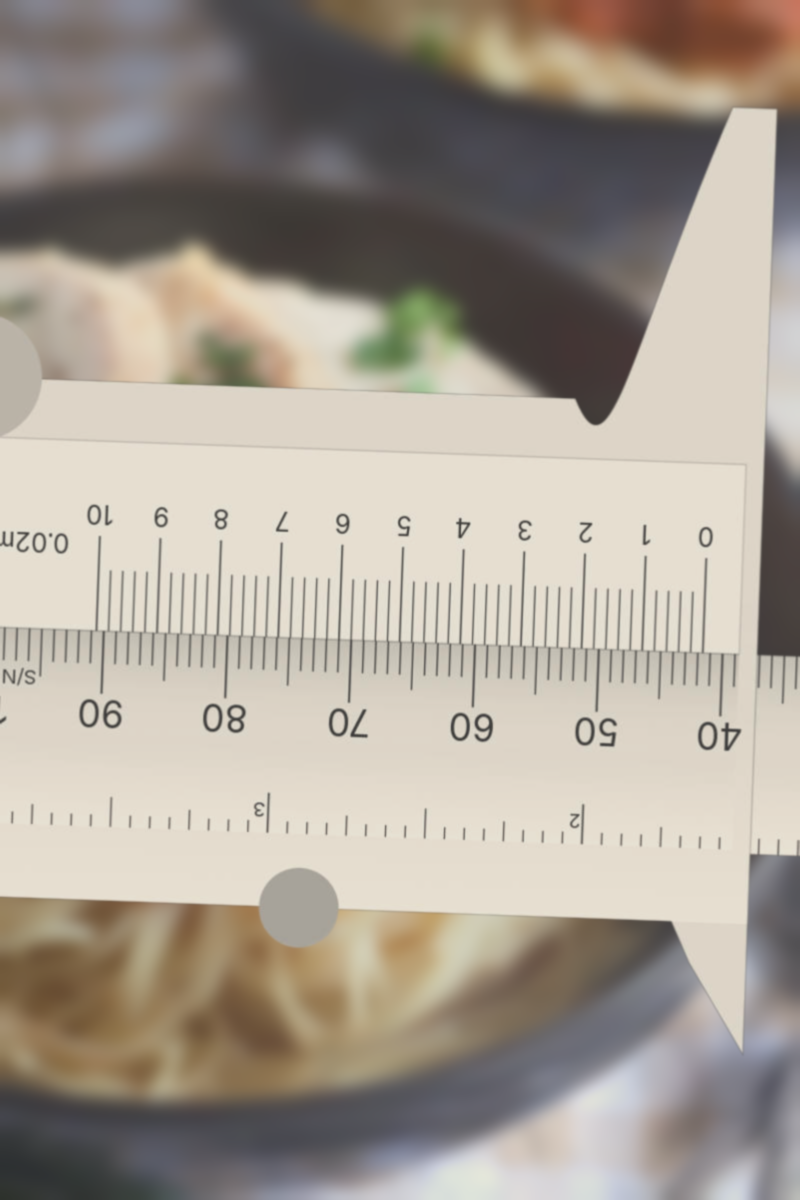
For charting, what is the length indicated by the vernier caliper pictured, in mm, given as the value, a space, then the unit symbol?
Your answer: 41.6 mm
